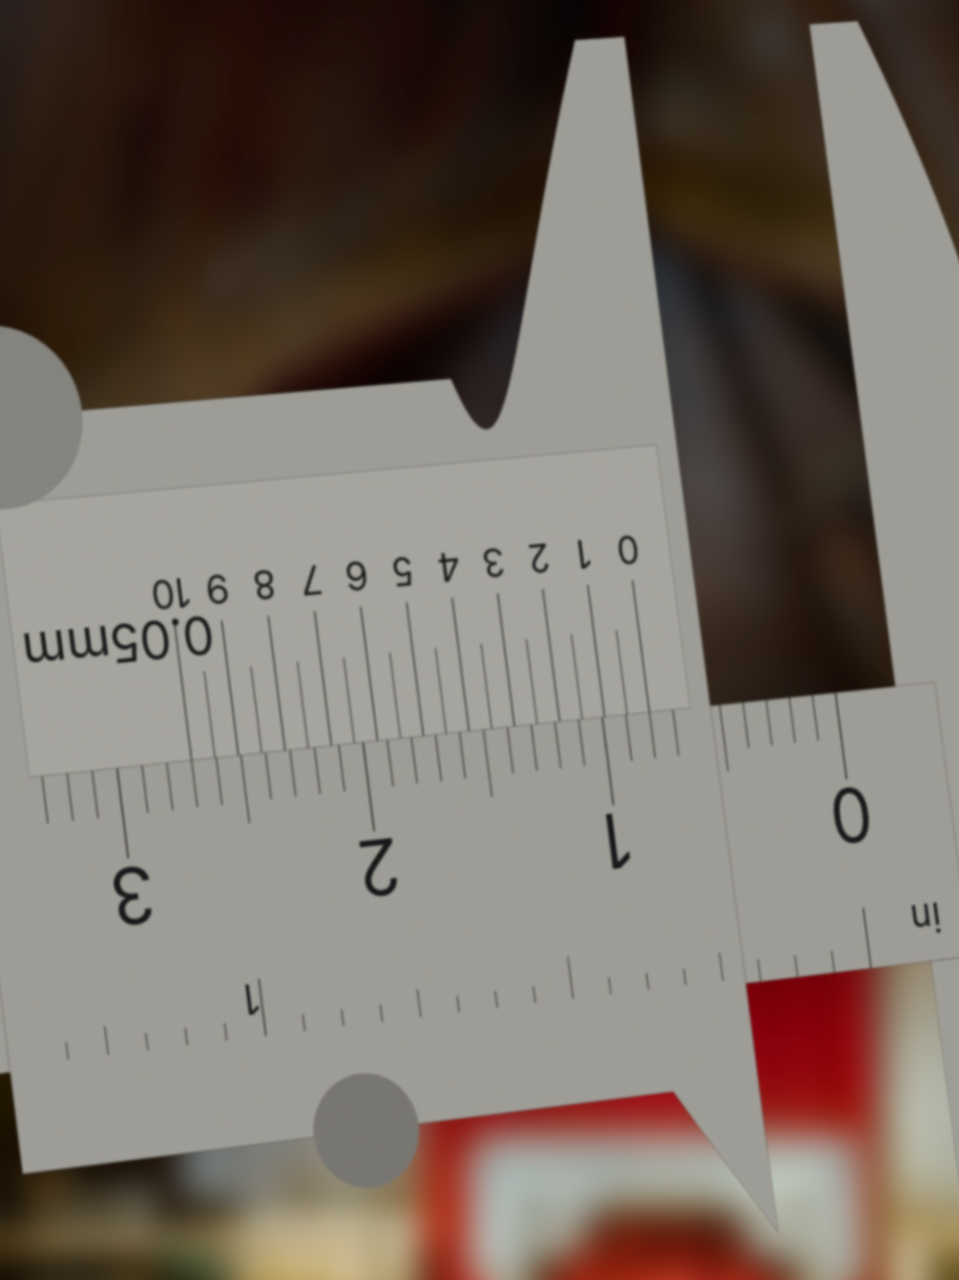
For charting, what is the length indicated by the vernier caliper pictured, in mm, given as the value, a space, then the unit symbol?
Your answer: 8.0 mm
